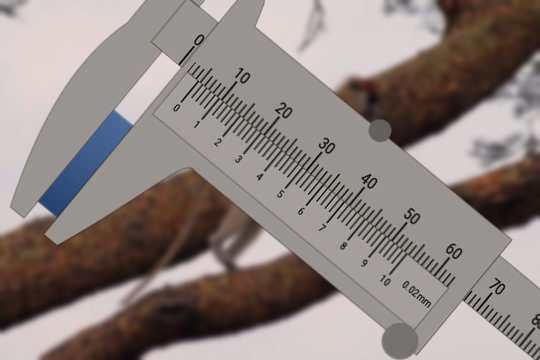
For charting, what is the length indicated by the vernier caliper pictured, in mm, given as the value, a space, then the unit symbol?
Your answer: 4.6 mm
